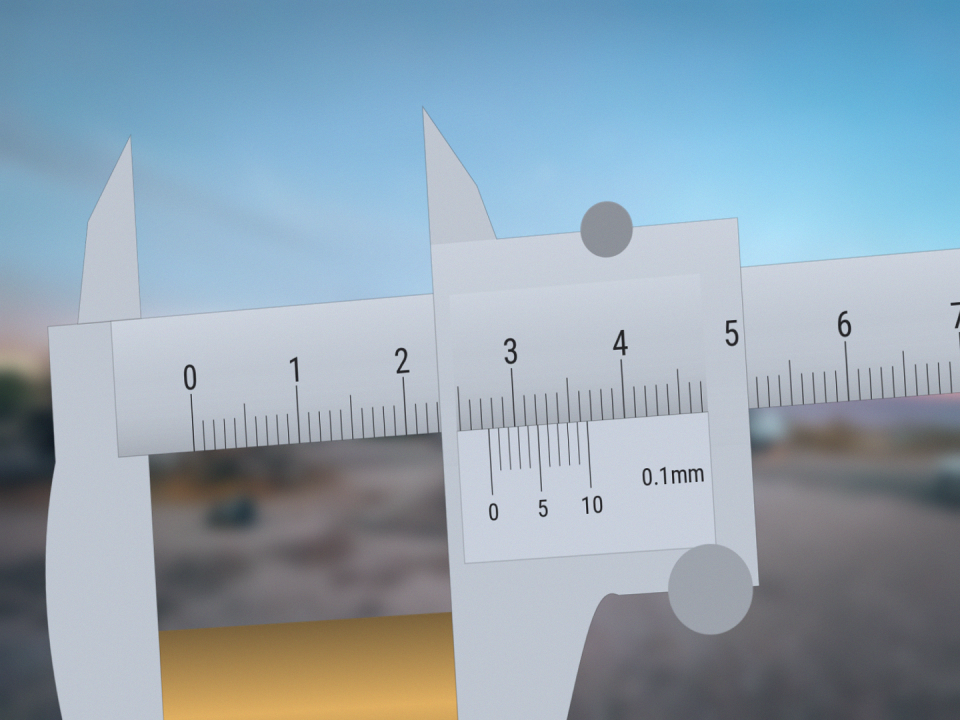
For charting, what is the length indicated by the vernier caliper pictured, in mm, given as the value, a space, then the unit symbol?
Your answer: 27.6 mm
